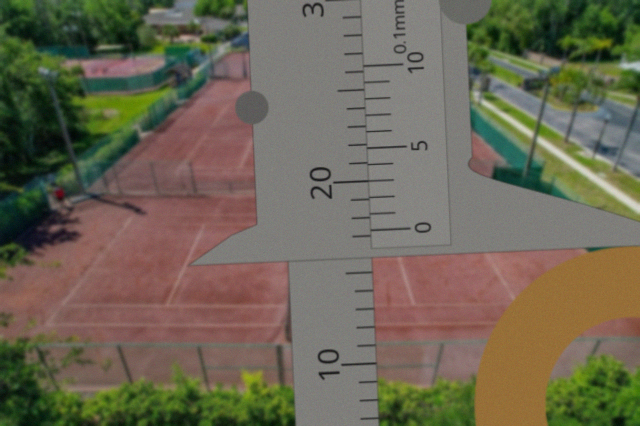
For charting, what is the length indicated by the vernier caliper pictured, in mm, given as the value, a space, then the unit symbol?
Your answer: 17.3 mm
